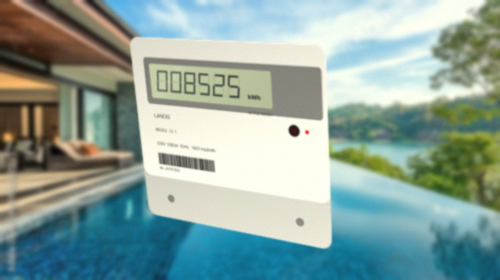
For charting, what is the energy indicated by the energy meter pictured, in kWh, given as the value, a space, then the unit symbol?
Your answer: 8525 kWh
